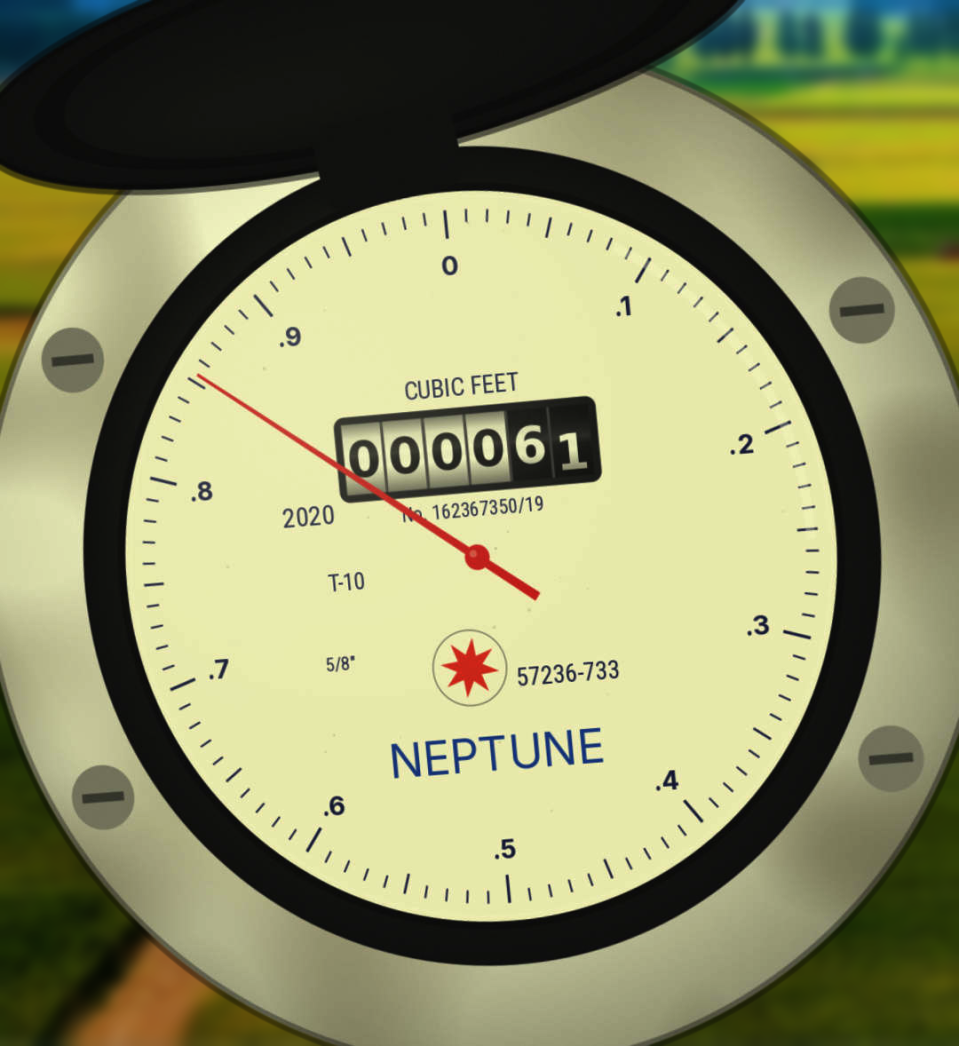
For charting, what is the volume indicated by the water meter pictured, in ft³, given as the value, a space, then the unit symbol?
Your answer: 60.85 ft³
